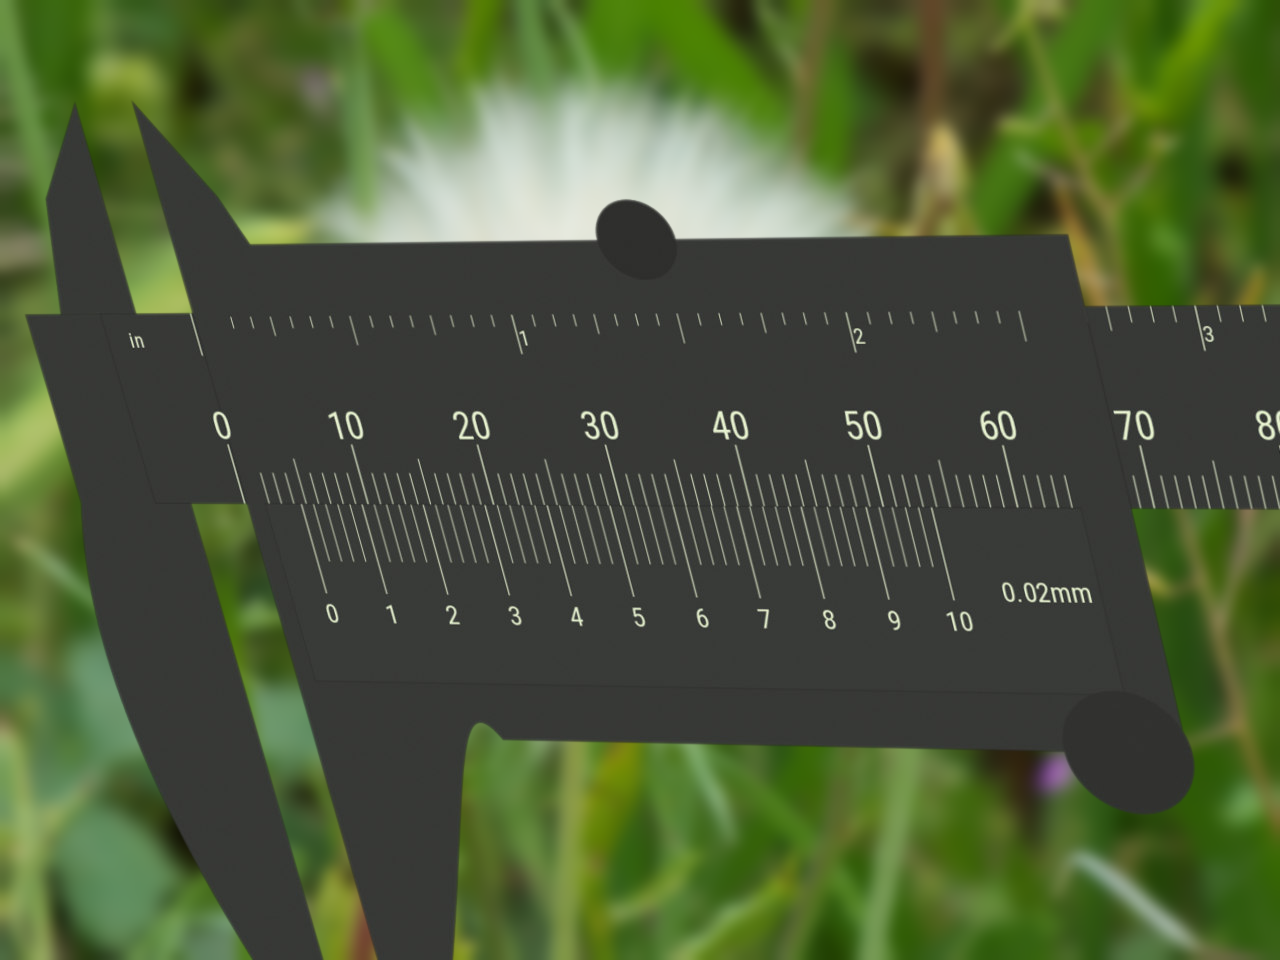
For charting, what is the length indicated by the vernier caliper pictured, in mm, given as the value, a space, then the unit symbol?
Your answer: 4.6 mm
